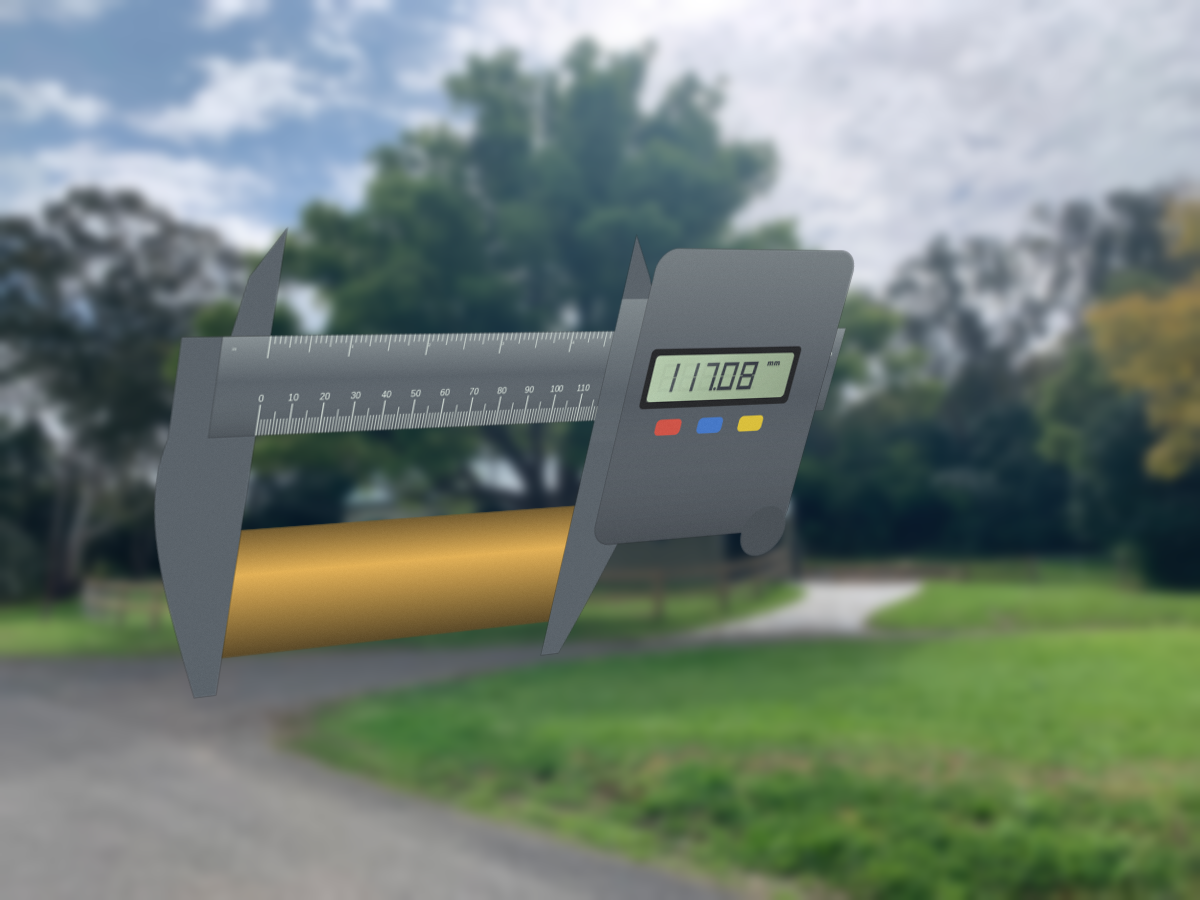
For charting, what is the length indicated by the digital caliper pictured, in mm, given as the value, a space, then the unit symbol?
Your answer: 117.08 mm
